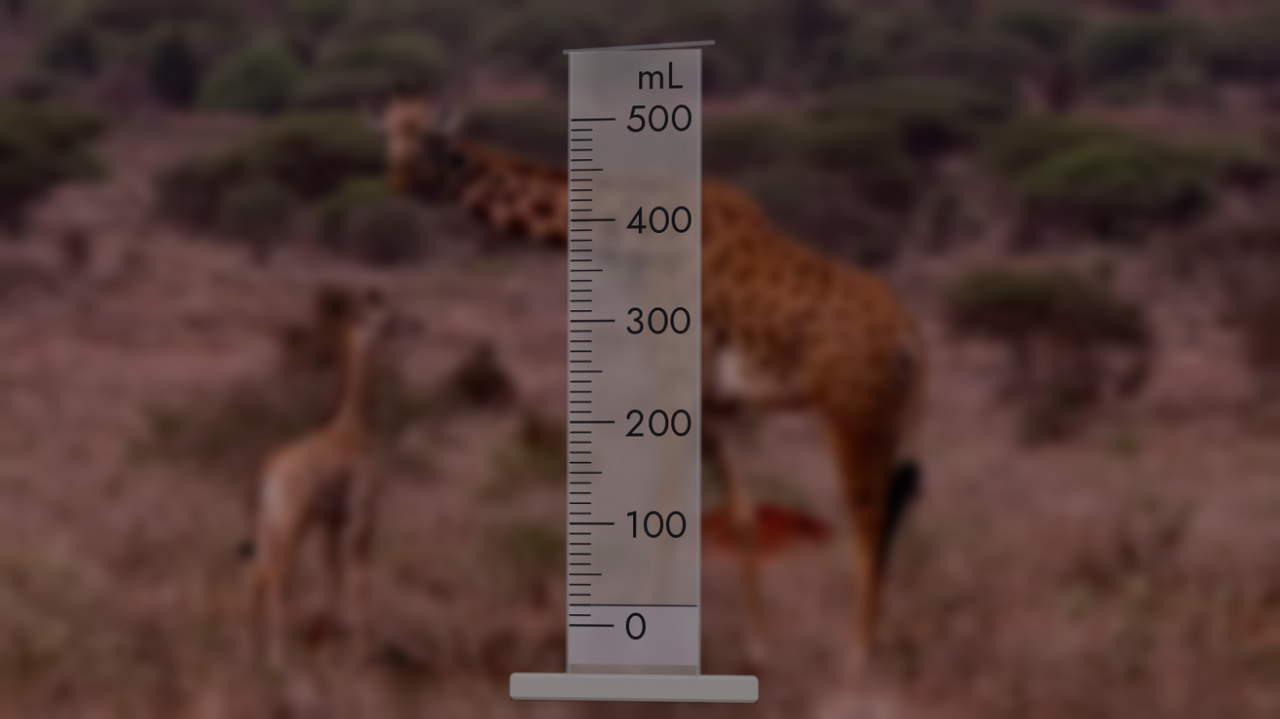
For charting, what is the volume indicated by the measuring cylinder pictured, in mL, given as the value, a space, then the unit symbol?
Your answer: 20 mL
